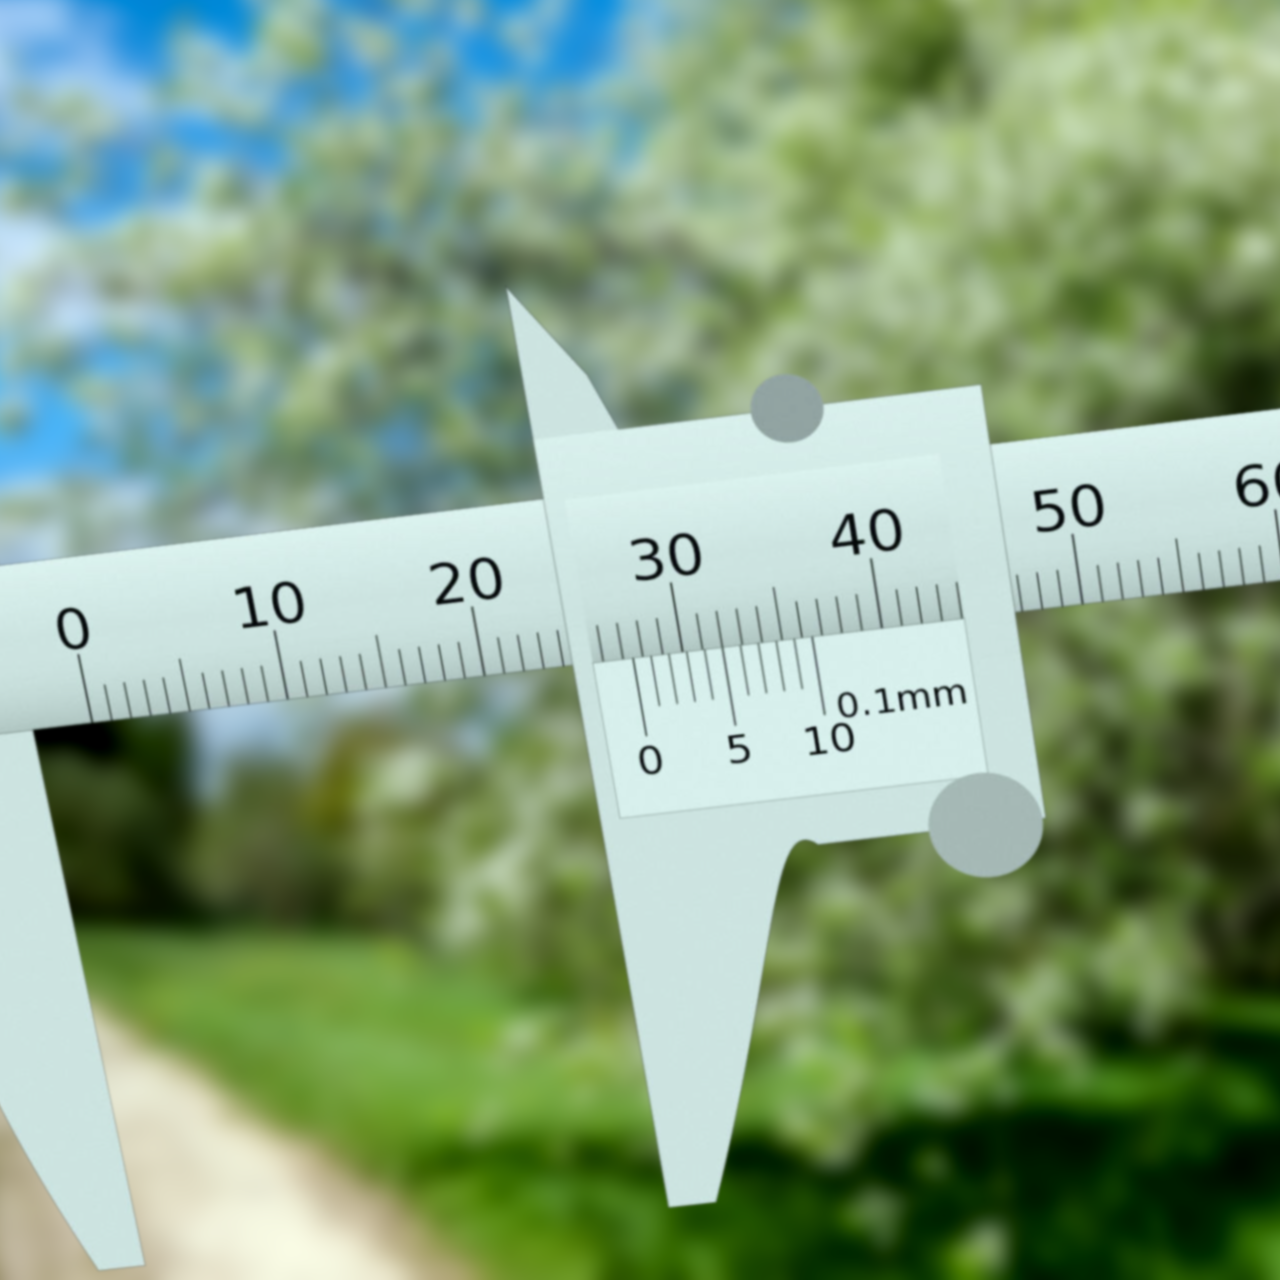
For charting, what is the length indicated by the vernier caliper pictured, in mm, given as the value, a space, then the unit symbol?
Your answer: 27.5 mm
